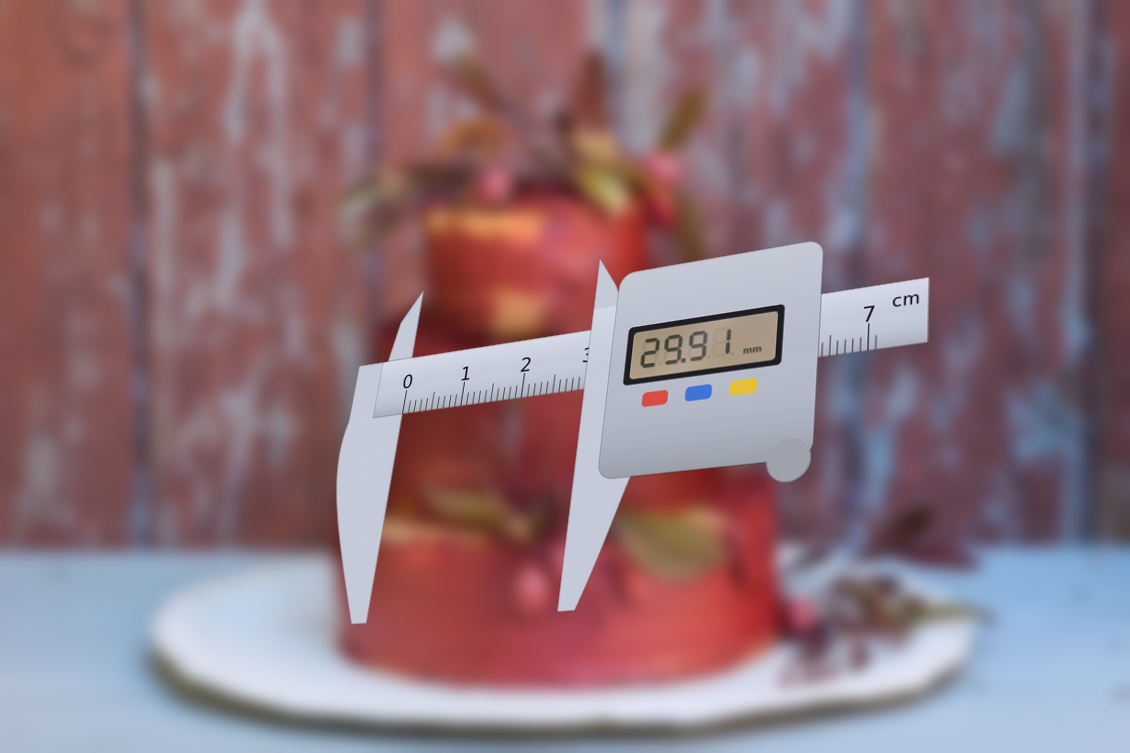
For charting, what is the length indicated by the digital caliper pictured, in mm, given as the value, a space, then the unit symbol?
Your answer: 29.91 mm
